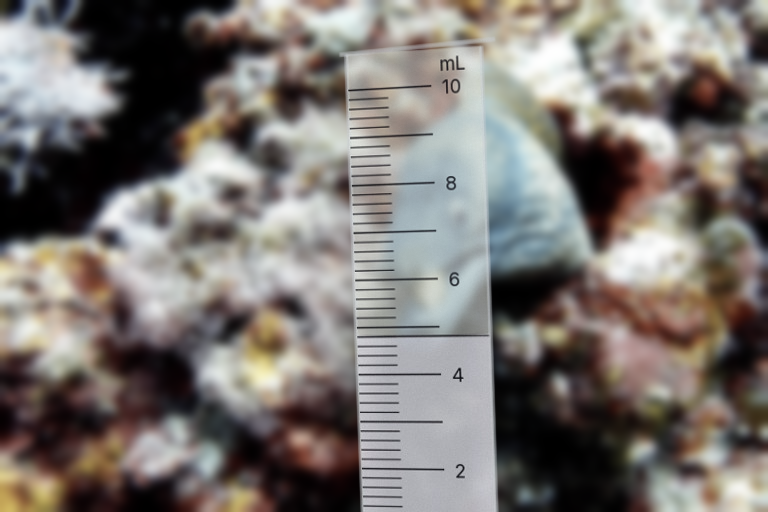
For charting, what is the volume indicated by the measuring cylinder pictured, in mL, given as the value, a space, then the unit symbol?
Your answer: 4.8 mL
